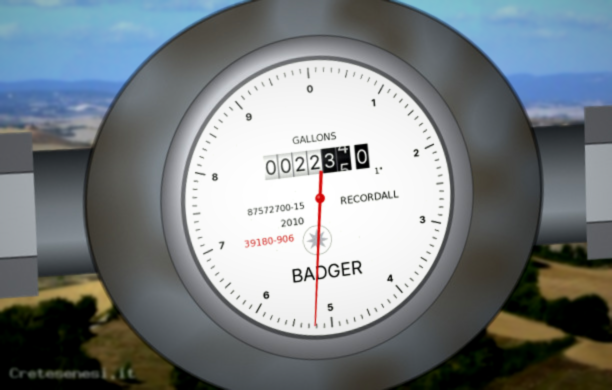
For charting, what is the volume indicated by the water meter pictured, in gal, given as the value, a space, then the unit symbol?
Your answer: 22345.2 gal
